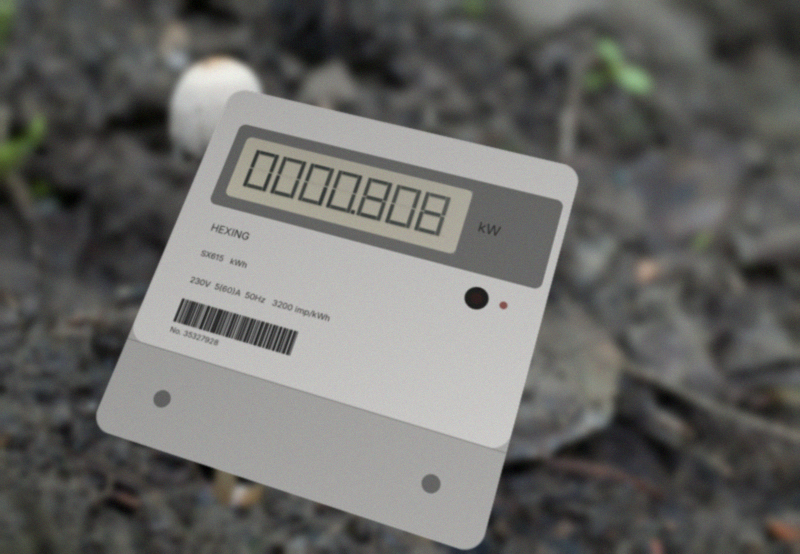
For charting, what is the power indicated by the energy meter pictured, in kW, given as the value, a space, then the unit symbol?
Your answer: 0.808 kW
